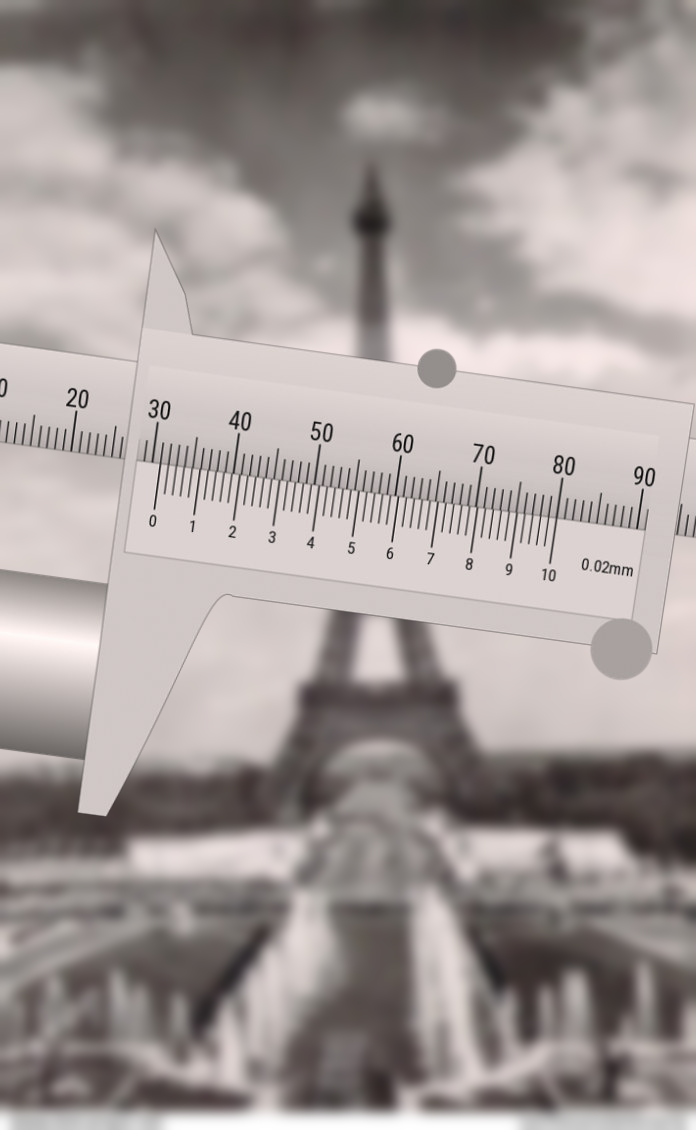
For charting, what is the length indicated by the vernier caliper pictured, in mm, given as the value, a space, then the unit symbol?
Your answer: 31.0 mm
